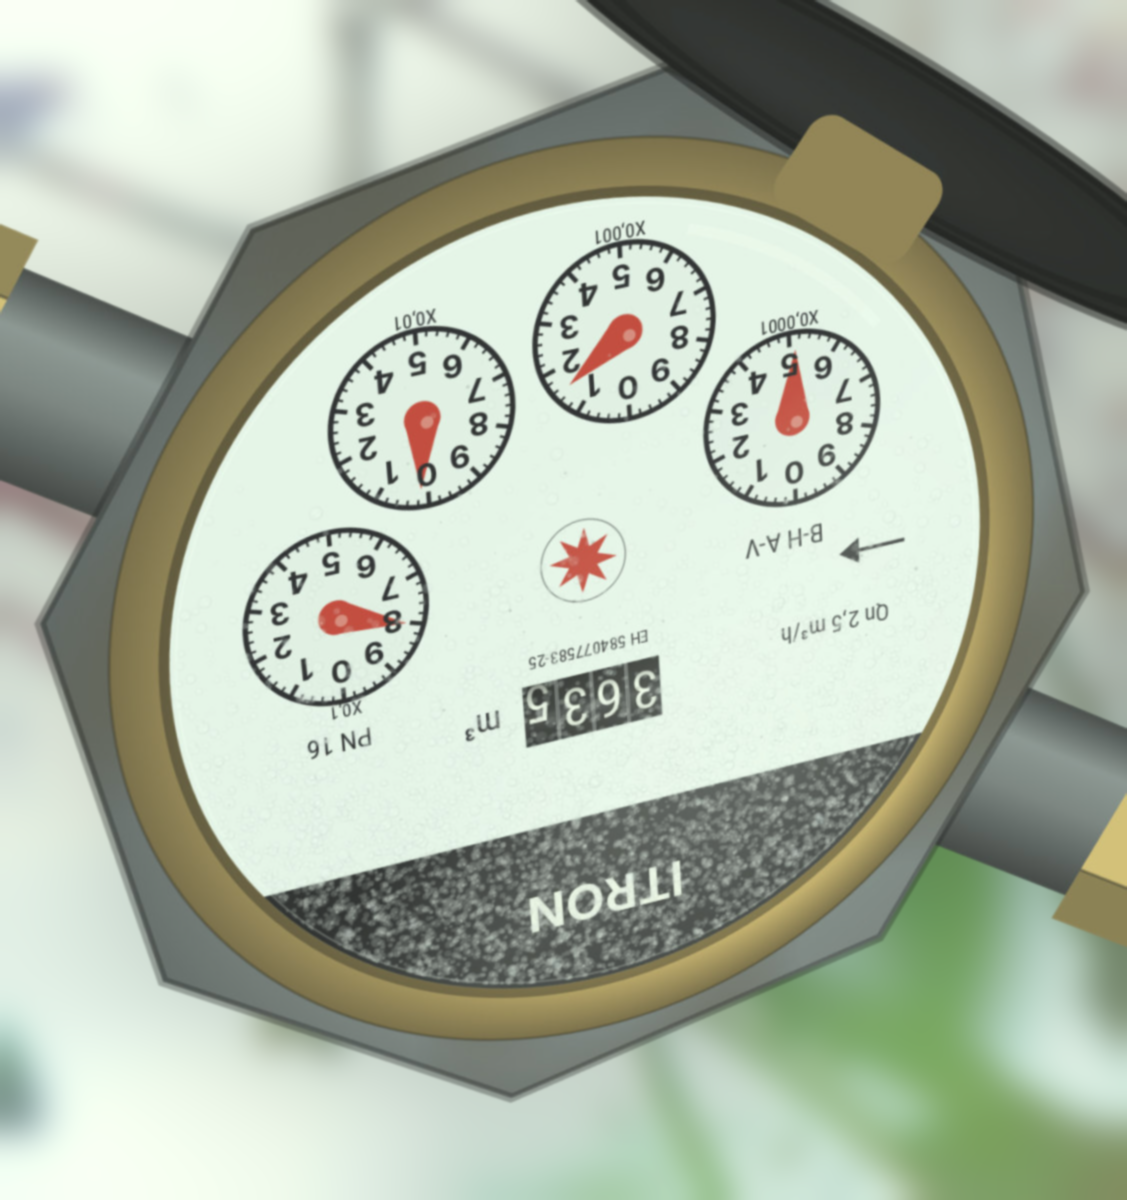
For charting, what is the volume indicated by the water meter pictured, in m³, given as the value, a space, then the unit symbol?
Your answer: 3634.8015 m³
